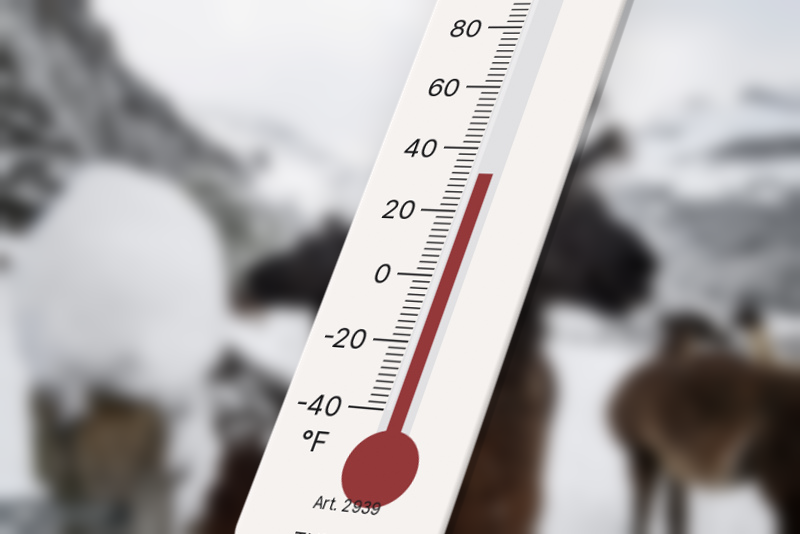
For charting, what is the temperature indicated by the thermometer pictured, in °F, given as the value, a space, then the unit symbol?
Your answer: 32 °F
